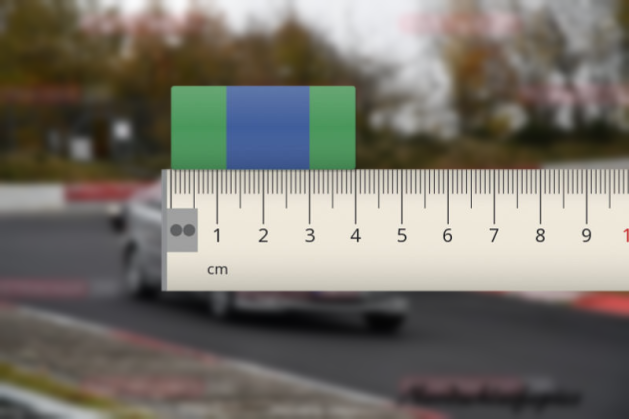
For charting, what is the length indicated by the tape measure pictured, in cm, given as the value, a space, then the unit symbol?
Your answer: 4 cm
